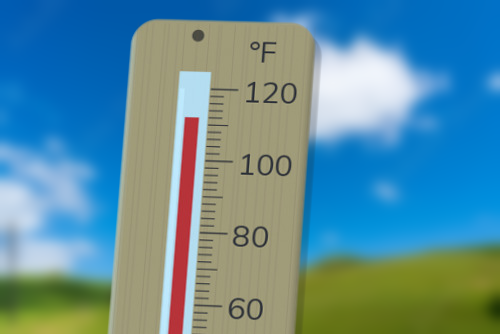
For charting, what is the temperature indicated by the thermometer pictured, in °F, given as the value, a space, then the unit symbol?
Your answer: 112 °F
